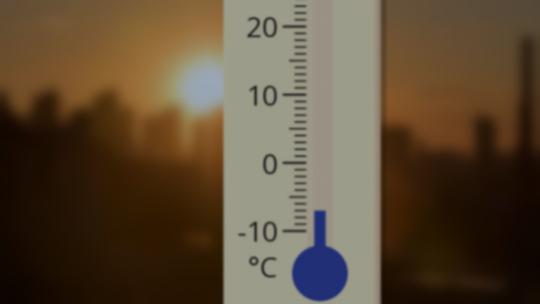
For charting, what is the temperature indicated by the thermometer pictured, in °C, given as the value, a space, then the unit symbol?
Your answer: -7 °C
